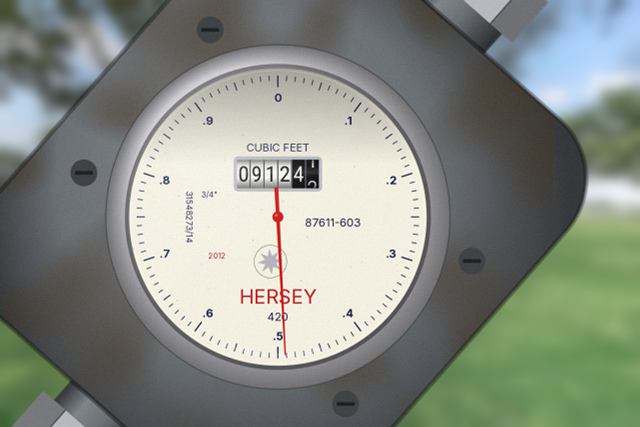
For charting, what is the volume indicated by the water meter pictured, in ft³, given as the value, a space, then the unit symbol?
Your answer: 91241.49 ft³
